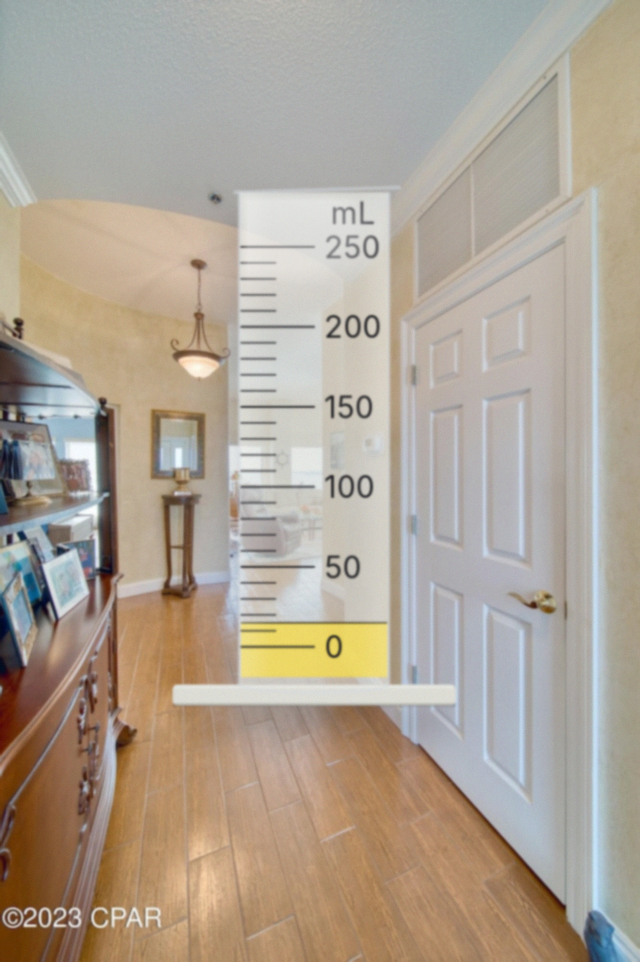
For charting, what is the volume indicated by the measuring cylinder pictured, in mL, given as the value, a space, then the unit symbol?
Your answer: 15 mL
